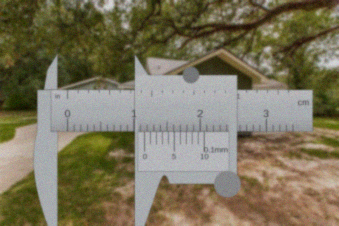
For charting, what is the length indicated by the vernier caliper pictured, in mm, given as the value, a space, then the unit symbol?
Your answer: 11.6 mm
